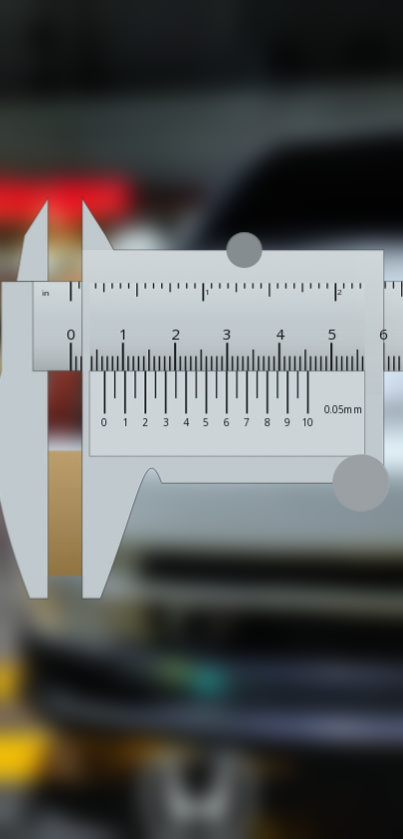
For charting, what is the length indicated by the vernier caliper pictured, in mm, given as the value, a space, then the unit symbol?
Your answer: 6.5 mm
